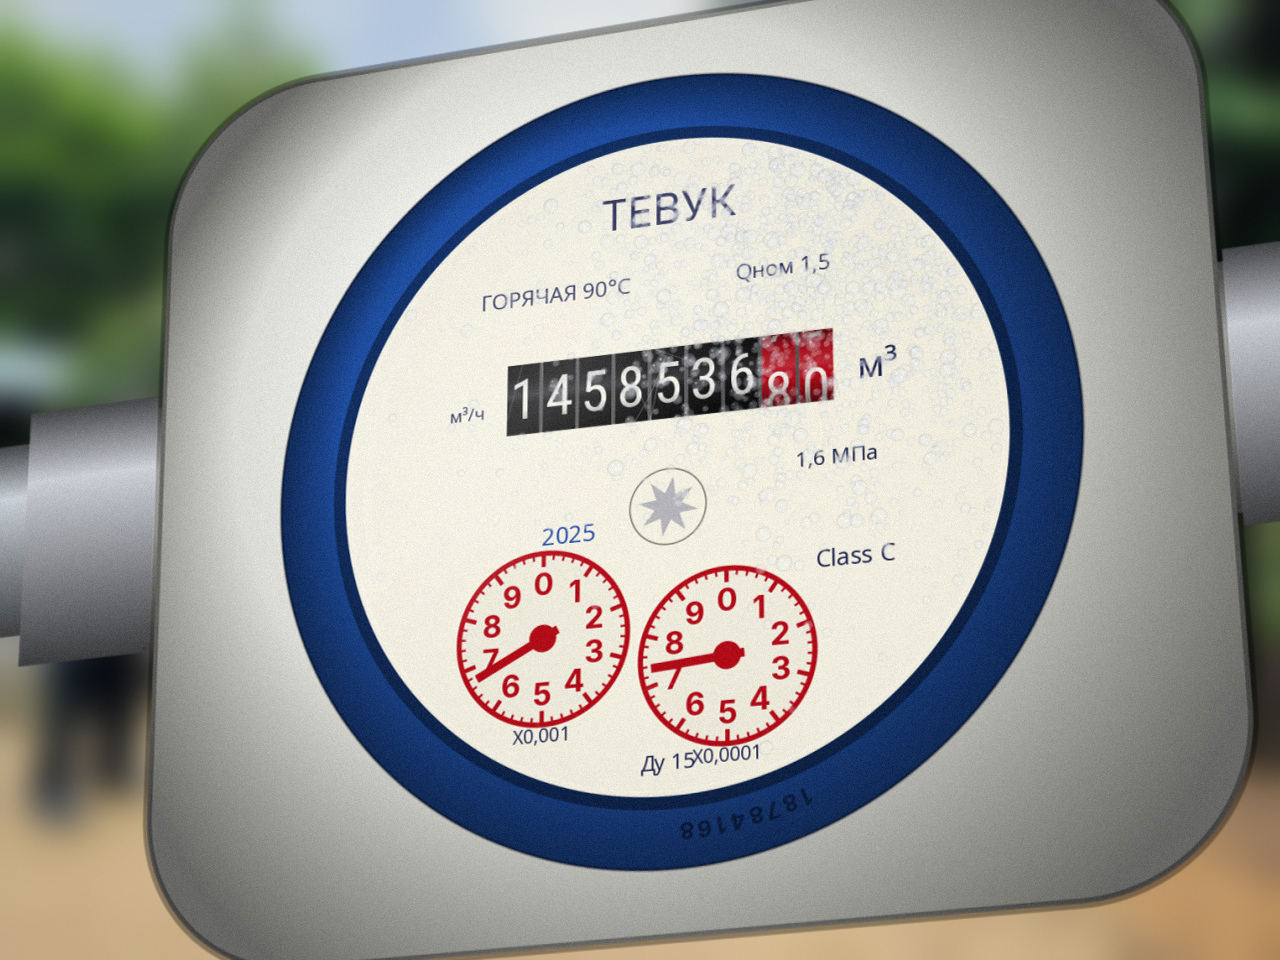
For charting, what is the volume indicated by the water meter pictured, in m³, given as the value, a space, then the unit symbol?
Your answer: 1458536.7967 m³
